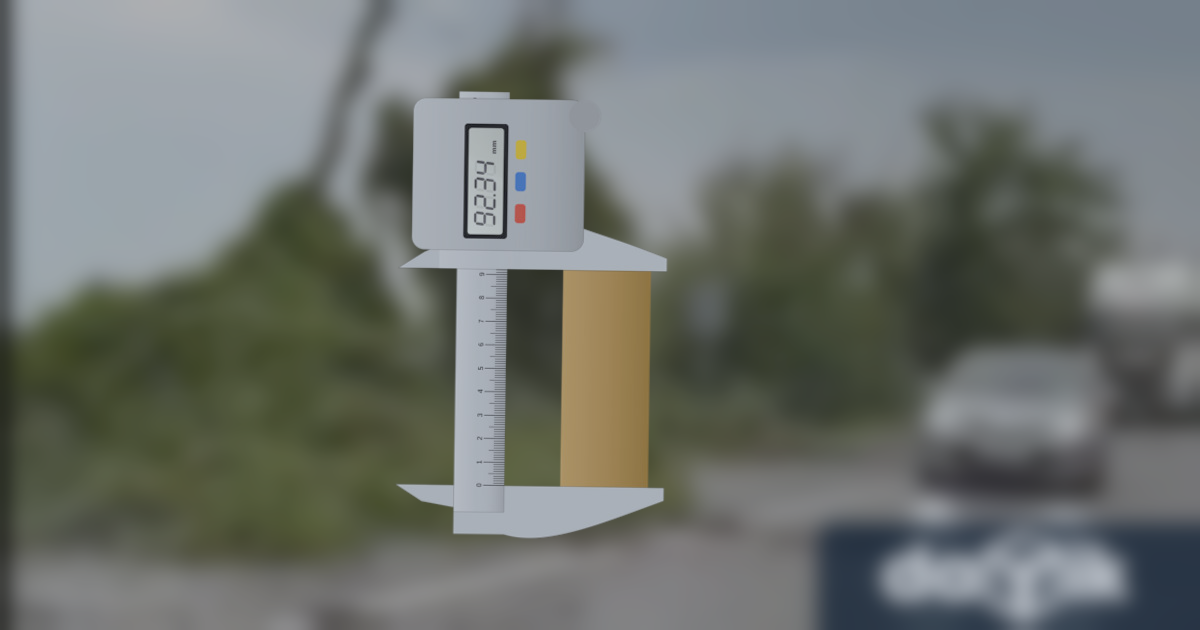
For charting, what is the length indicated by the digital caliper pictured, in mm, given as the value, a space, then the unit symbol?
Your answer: 92.34 mm
